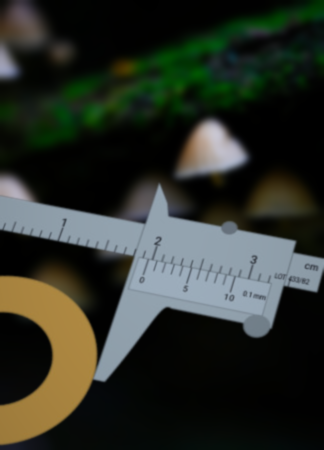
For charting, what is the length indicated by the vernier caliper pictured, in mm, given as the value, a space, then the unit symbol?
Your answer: 19.6 mm
